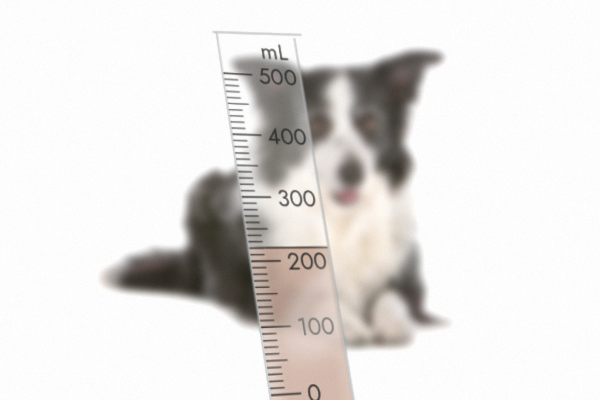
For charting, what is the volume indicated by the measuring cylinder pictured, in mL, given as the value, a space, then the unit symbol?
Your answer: 220 mL
